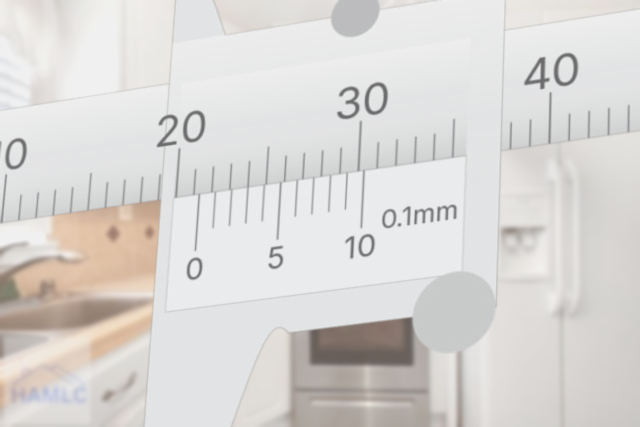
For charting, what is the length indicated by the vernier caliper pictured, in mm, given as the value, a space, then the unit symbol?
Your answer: 21.3 mm
